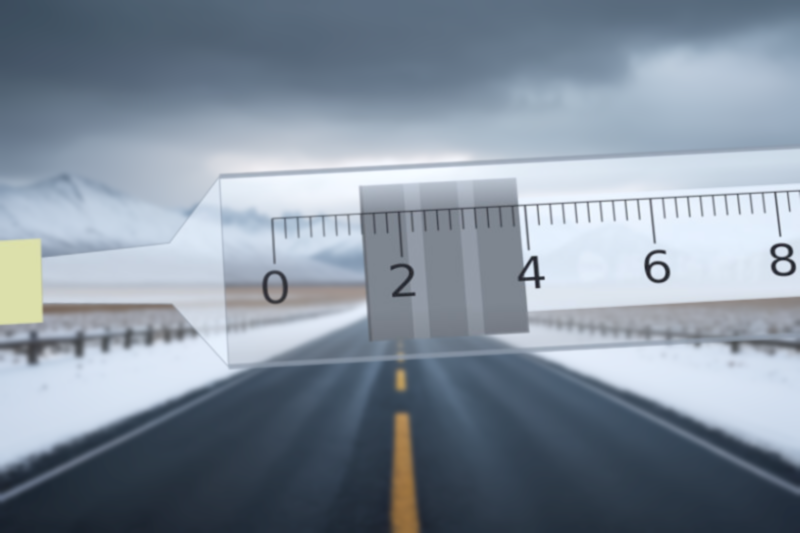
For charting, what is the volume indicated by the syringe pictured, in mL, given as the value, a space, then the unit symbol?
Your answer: 1.4 mL
